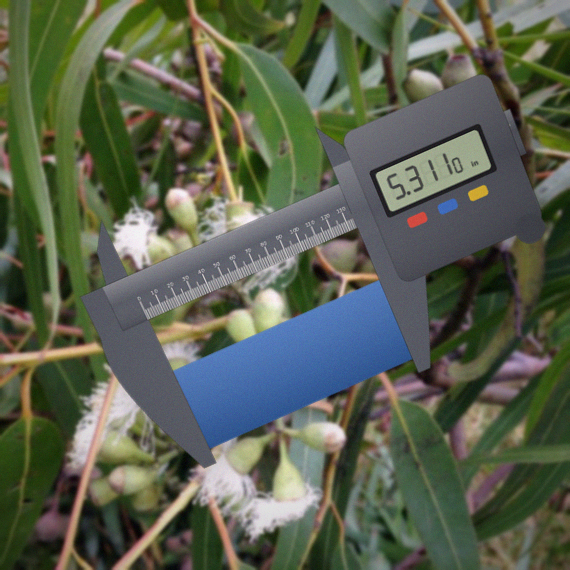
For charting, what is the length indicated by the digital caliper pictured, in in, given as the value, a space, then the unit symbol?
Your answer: 5.3110 in
